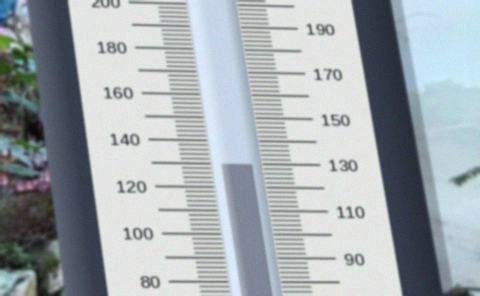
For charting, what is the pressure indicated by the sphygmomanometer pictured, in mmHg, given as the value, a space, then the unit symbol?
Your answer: 130 mmHg
